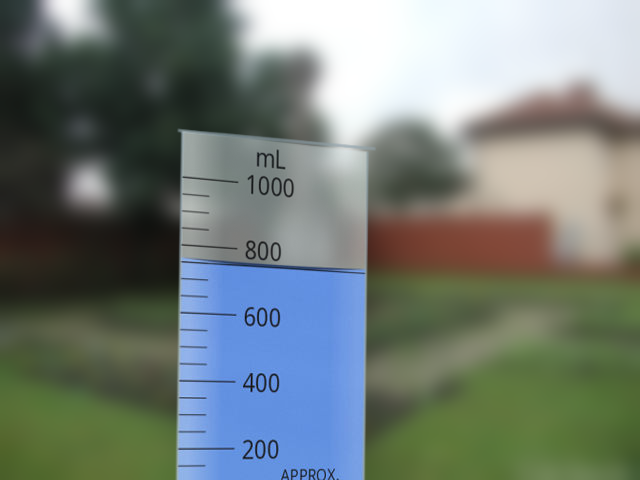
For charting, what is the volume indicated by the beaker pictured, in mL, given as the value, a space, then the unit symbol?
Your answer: 750 mL
